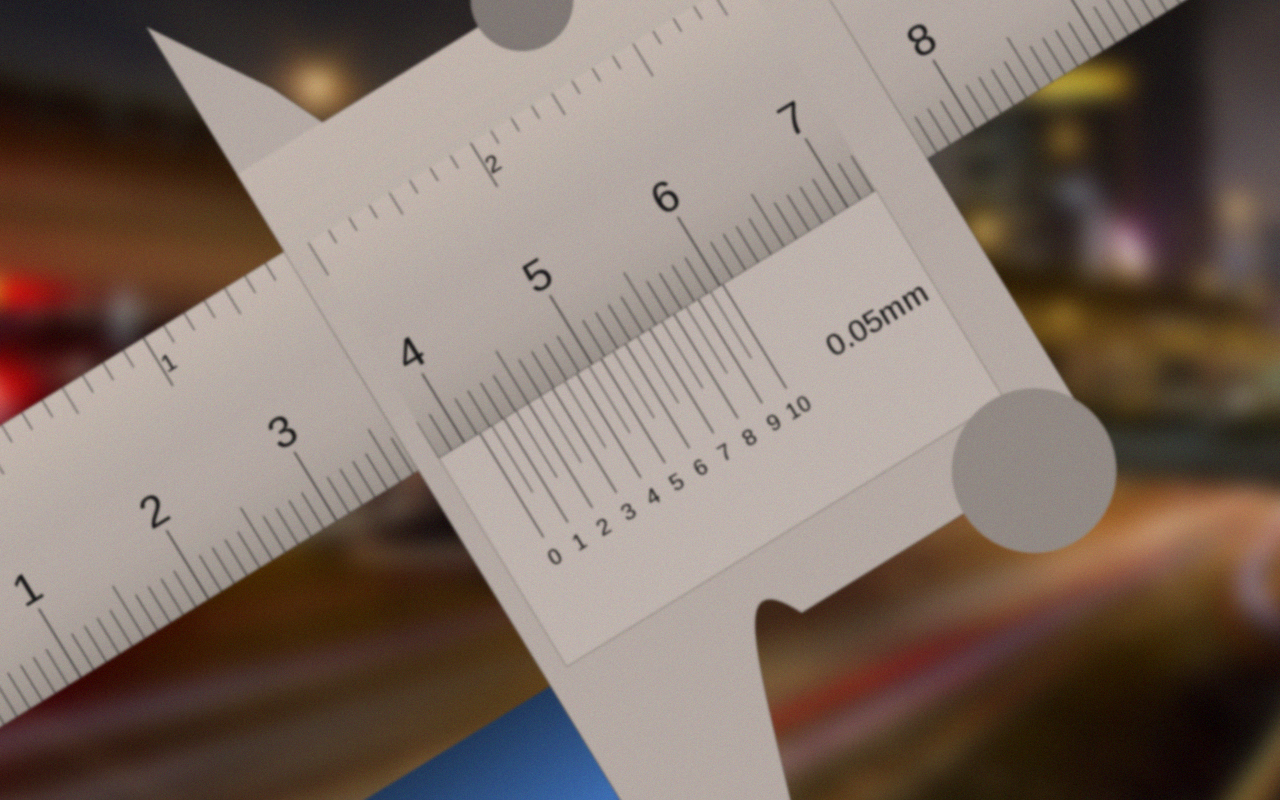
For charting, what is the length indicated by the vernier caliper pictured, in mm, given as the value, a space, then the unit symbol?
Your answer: 41.2 mm
